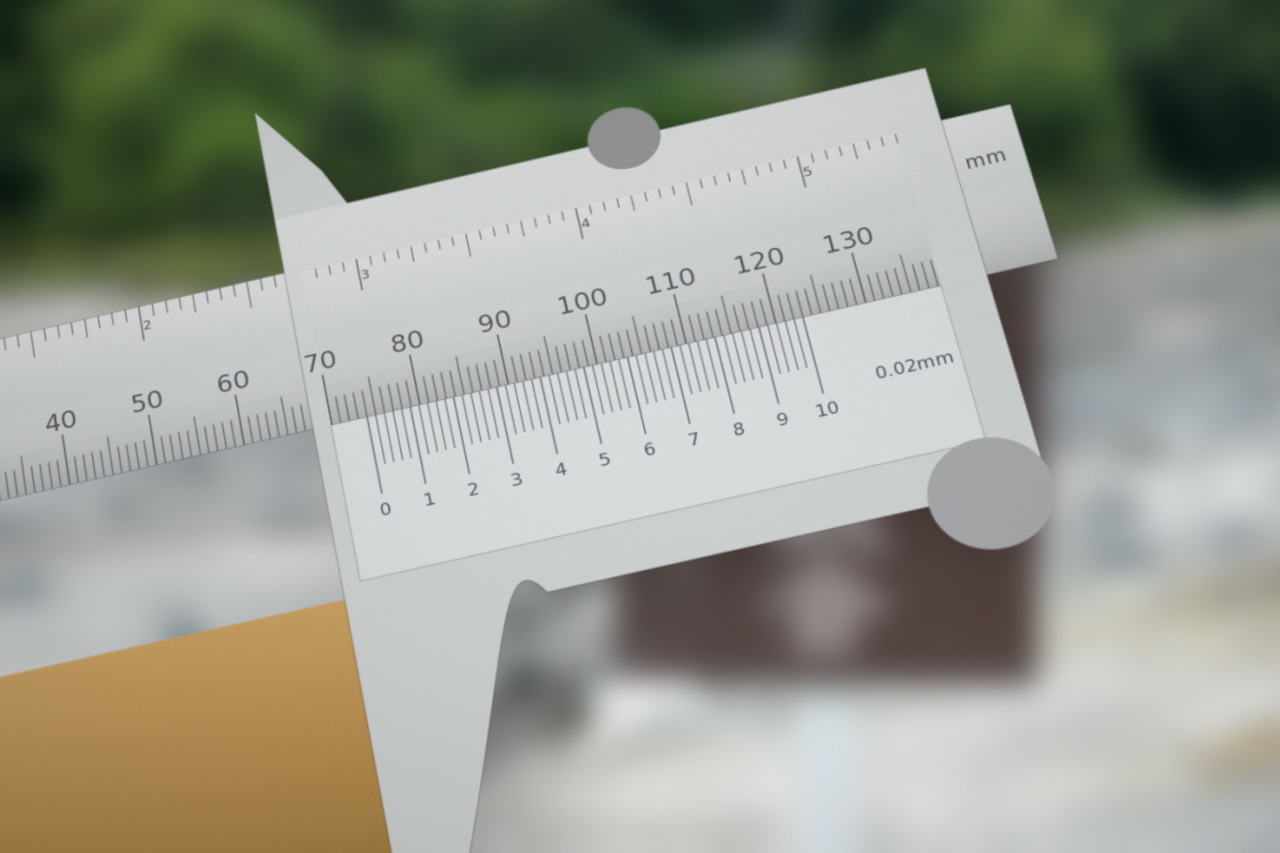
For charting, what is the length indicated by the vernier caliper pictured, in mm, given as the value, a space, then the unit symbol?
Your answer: 74.0 mm
